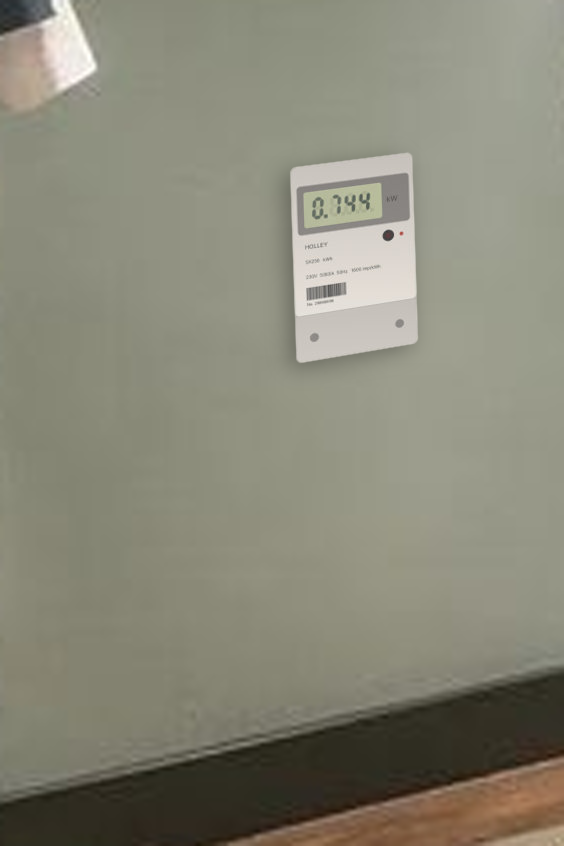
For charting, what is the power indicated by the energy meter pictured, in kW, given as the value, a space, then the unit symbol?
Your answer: 0.744 kW
